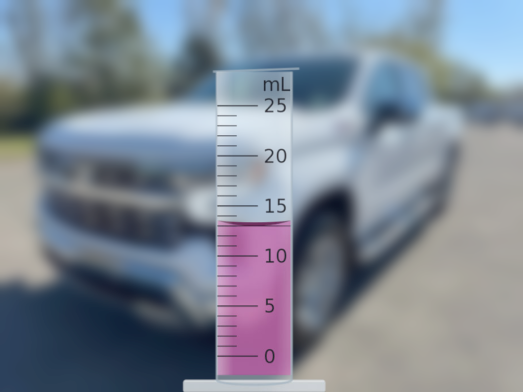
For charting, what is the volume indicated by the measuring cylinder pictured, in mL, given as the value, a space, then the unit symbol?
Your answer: 13 mL
